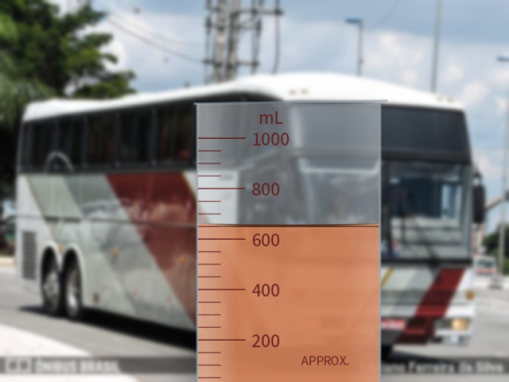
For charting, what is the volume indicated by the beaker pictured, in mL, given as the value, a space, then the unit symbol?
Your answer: 650 mL
